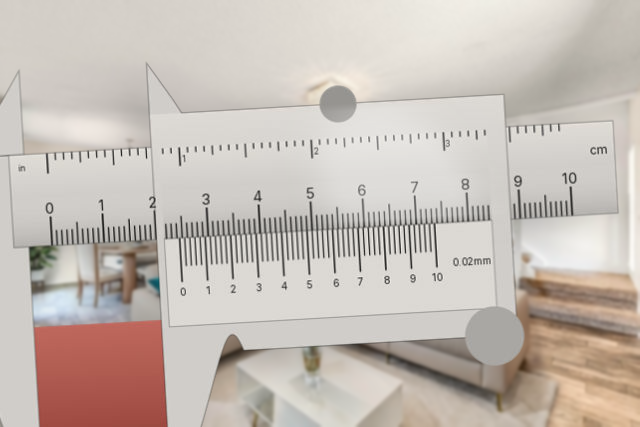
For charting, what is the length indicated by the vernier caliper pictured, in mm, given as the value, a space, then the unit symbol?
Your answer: 24.5 mm
